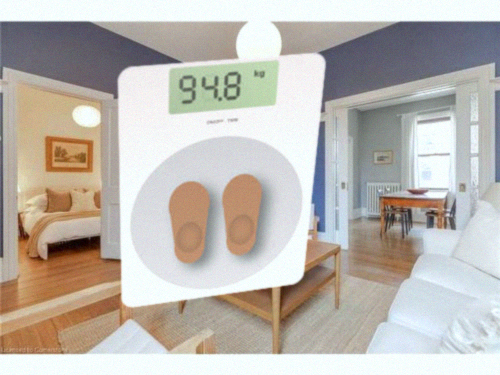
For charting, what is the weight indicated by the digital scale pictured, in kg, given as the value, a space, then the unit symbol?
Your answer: 94.8 kg
